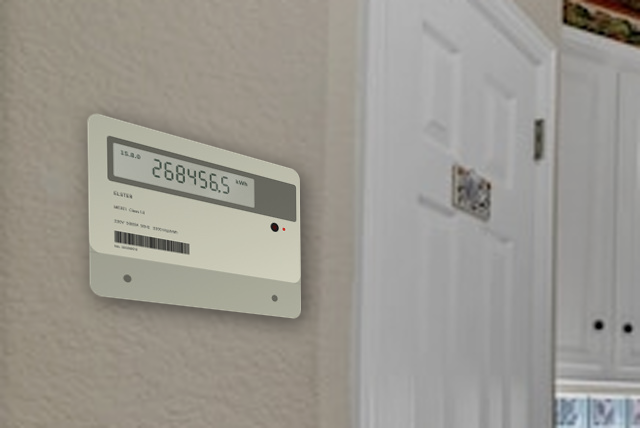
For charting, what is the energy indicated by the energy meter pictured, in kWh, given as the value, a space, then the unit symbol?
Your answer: 268456.5 kWh
